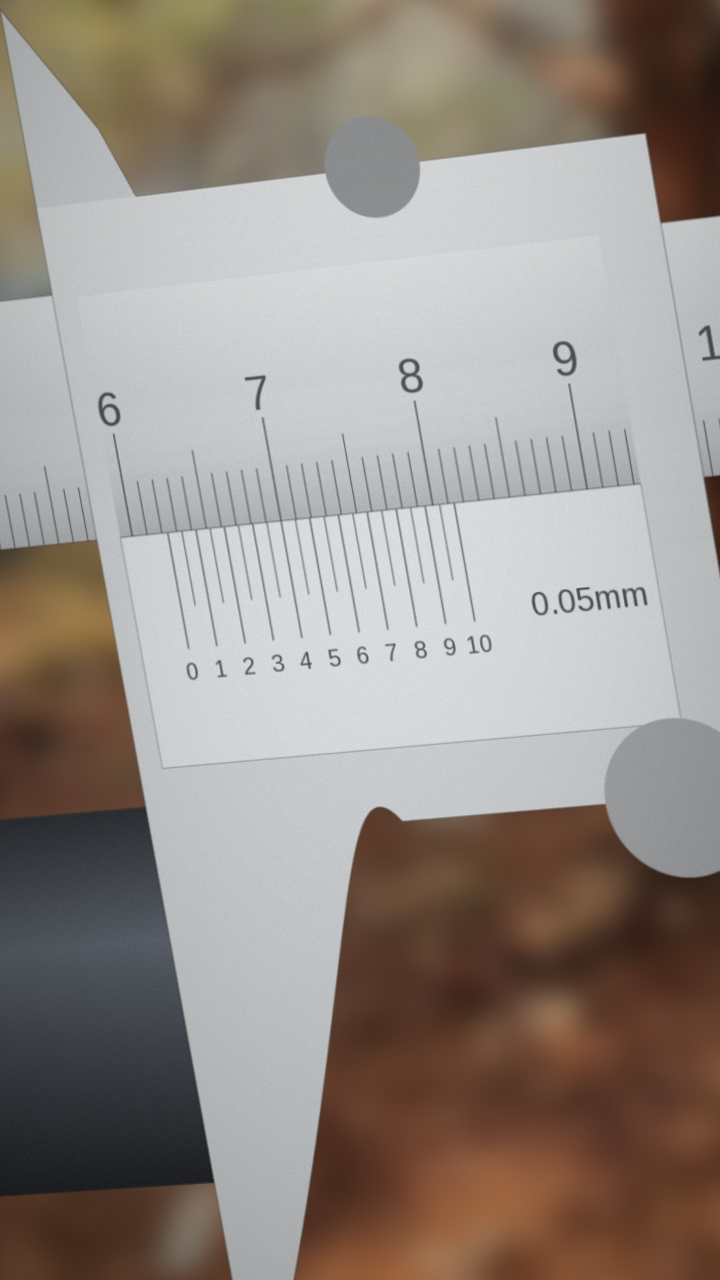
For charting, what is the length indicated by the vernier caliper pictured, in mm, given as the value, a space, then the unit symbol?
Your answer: 62.4 mm
